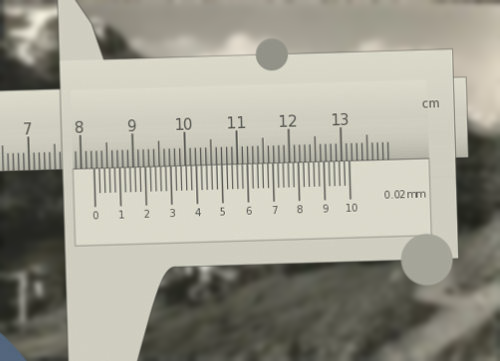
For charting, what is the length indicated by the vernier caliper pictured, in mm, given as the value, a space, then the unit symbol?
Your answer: 82.5 mm
